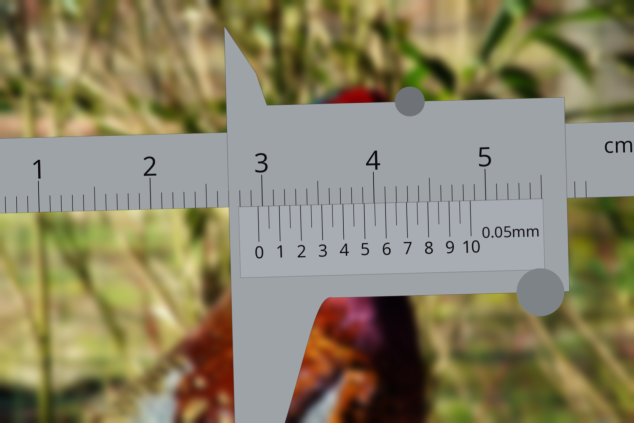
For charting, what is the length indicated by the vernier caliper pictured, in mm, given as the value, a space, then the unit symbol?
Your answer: 29.6 mm
